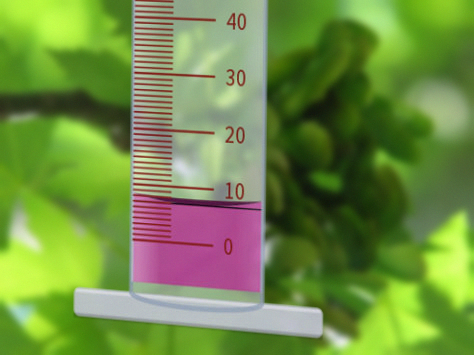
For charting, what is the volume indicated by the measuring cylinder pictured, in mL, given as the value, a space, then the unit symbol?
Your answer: 7 mL
